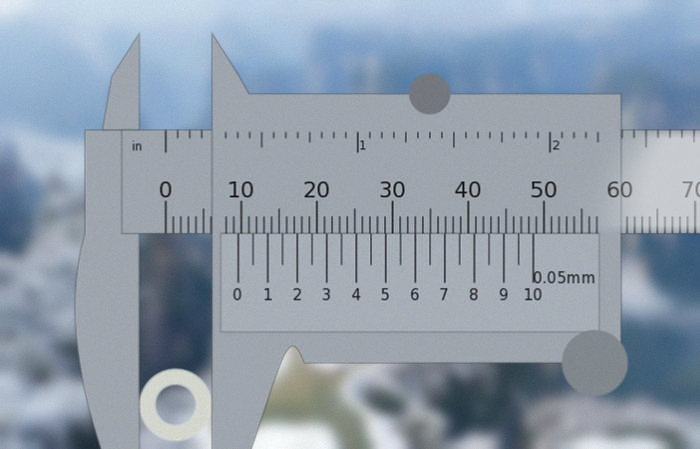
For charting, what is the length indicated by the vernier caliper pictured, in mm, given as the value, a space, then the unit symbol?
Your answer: 9.6 mm
